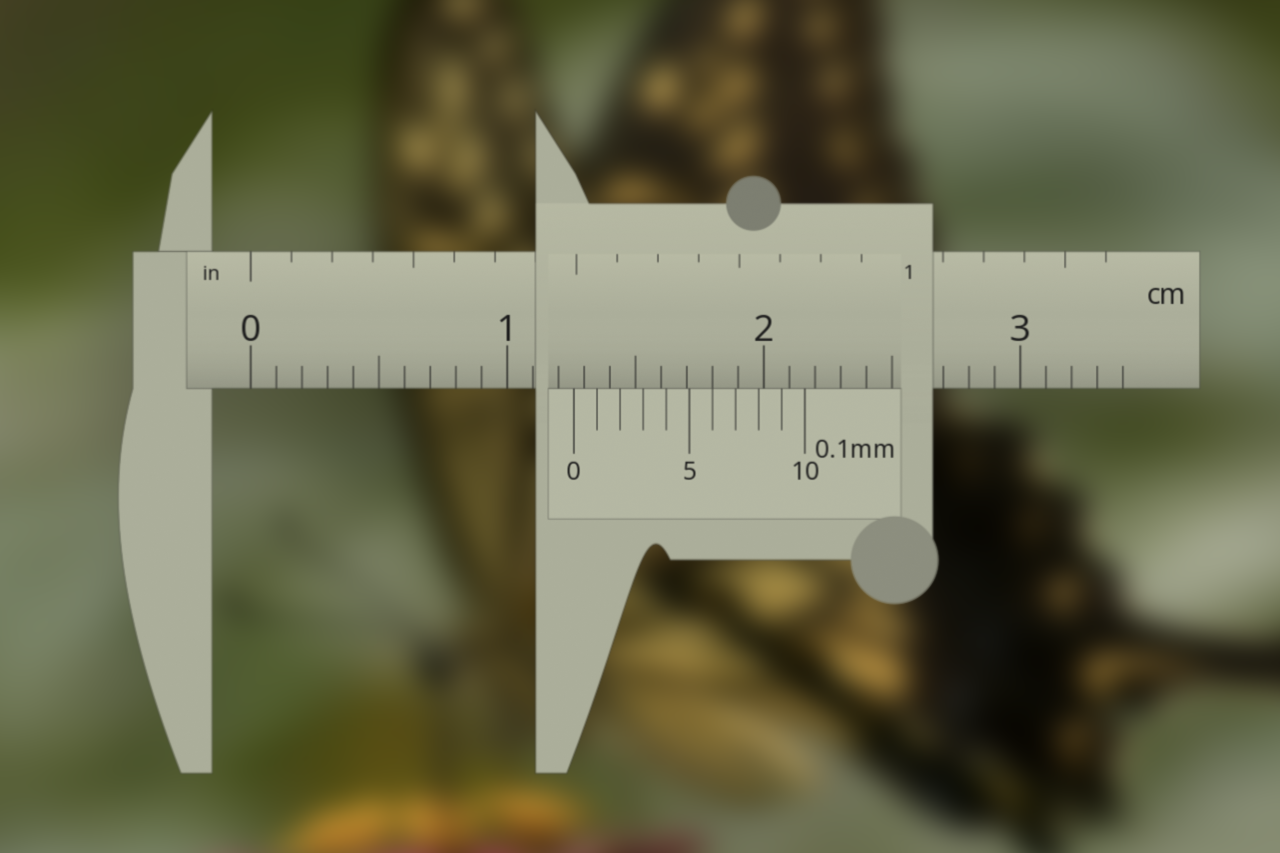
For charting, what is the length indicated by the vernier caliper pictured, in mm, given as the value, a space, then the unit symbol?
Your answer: 12.6 mm
